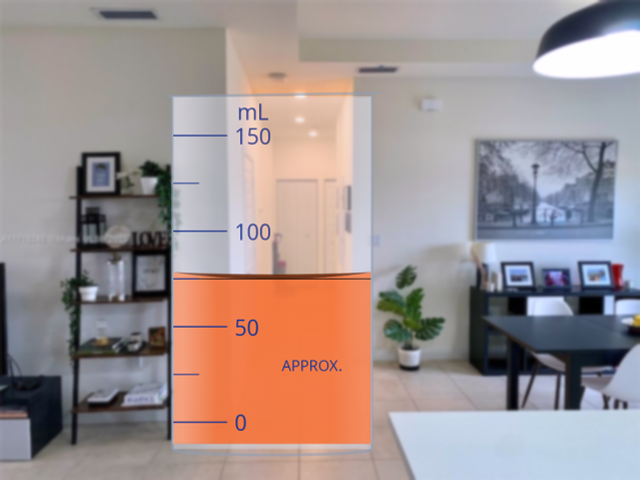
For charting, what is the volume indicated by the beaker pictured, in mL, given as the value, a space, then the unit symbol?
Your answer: 75 mL
